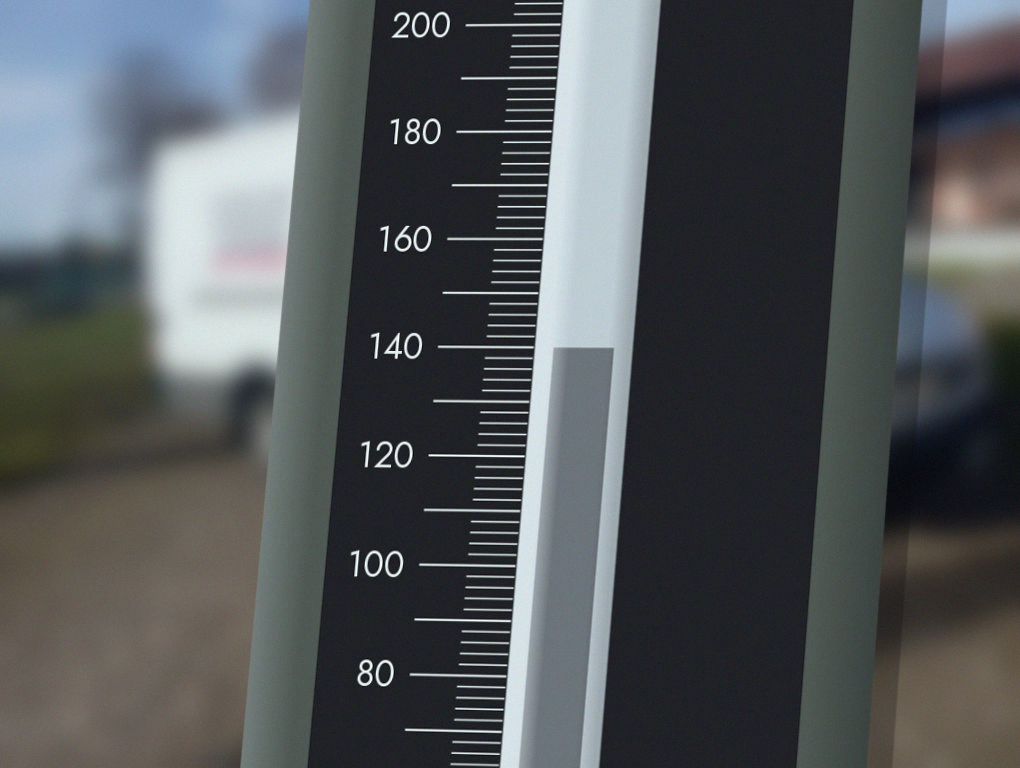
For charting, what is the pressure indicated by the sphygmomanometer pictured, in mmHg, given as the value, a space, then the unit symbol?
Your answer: 140 mmHg
